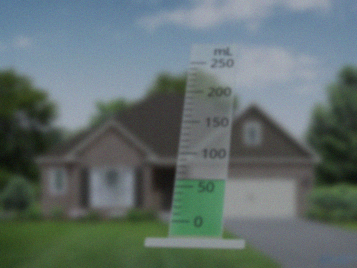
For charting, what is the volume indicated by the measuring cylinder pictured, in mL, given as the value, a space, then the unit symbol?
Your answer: 60 mL
